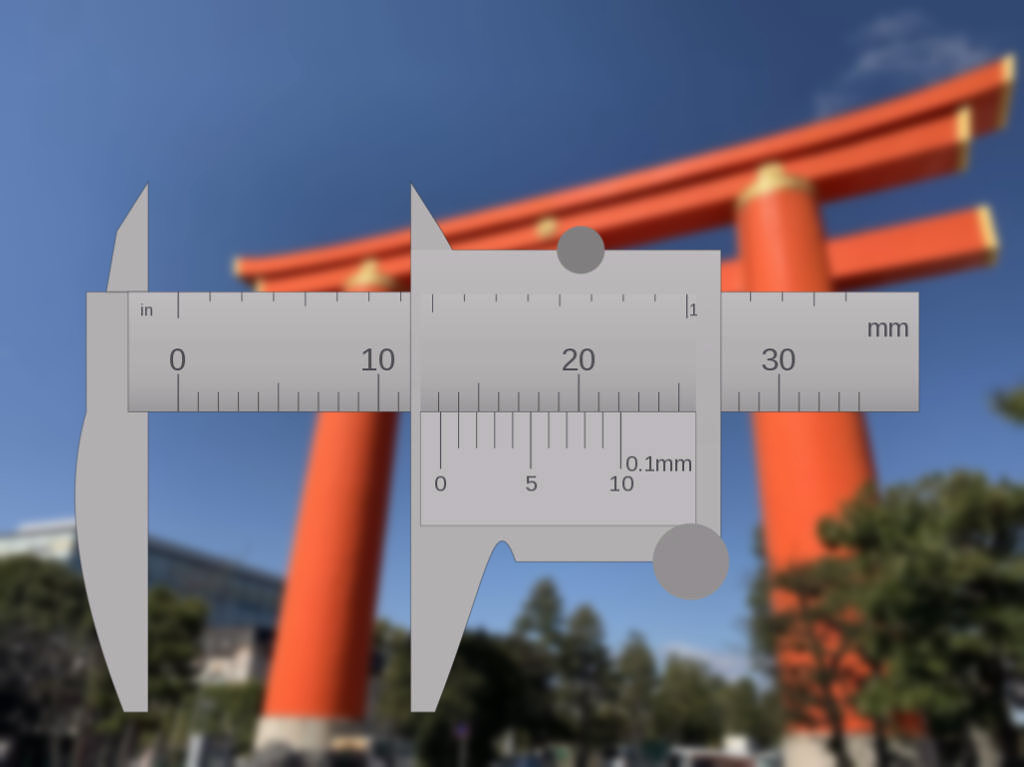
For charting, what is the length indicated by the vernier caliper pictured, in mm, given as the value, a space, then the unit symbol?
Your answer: 13.1 mm
